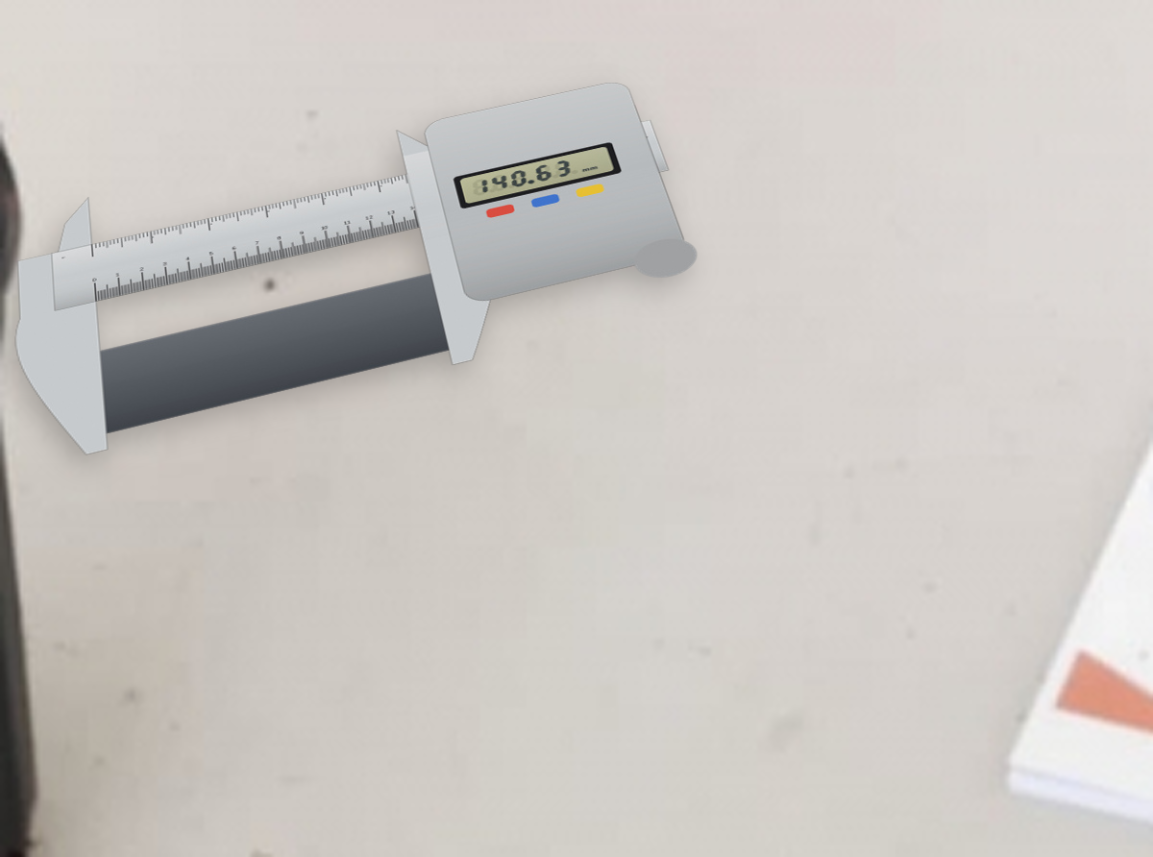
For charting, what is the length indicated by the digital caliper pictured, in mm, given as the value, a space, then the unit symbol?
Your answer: 140.63 mm
